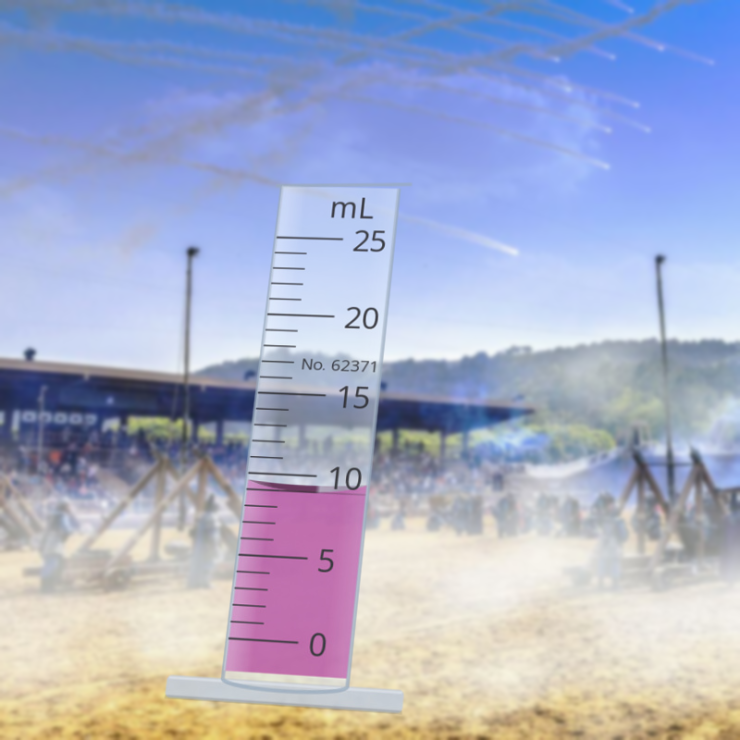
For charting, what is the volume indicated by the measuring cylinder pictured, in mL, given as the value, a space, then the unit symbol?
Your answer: 9 mL
